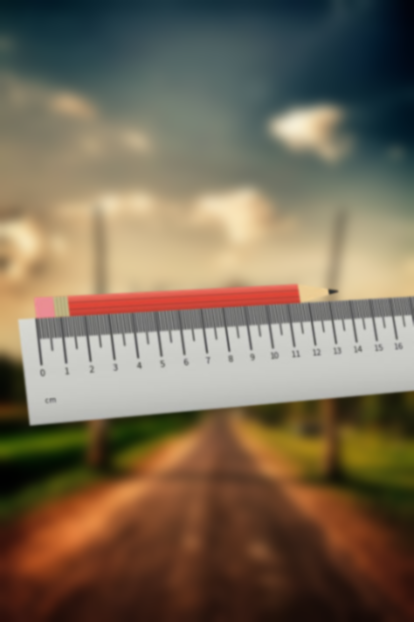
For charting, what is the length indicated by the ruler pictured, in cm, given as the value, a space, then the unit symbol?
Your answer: 13.5 cm
